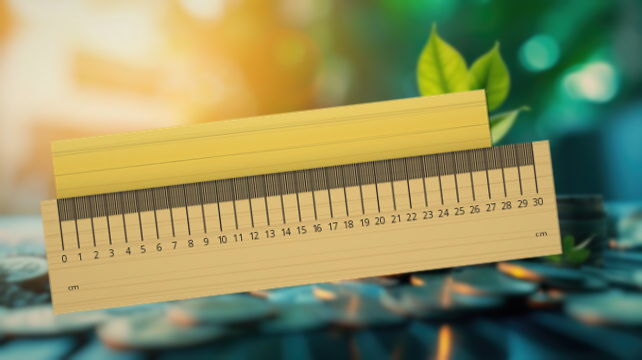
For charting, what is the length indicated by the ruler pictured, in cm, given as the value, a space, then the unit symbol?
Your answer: 27.5 cm
